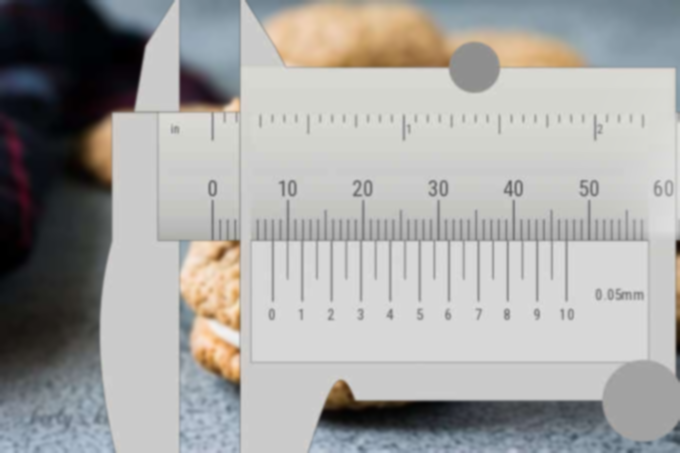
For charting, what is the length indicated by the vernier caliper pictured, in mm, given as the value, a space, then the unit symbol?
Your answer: 8.0 mm
